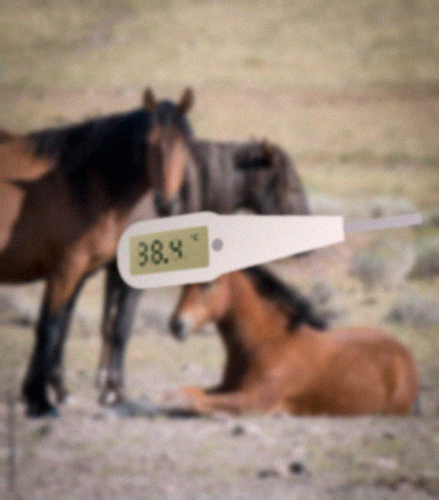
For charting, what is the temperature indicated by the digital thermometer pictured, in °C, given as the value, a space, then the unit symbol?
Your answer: 38.4 °C
